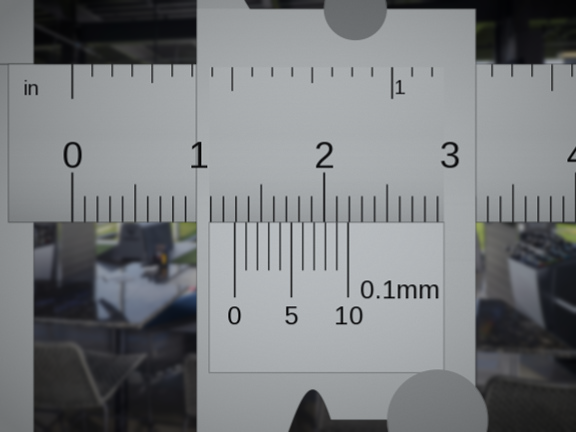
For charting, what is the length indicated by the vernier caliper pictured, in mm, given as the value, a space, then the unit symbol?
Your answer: 12.9 mm
